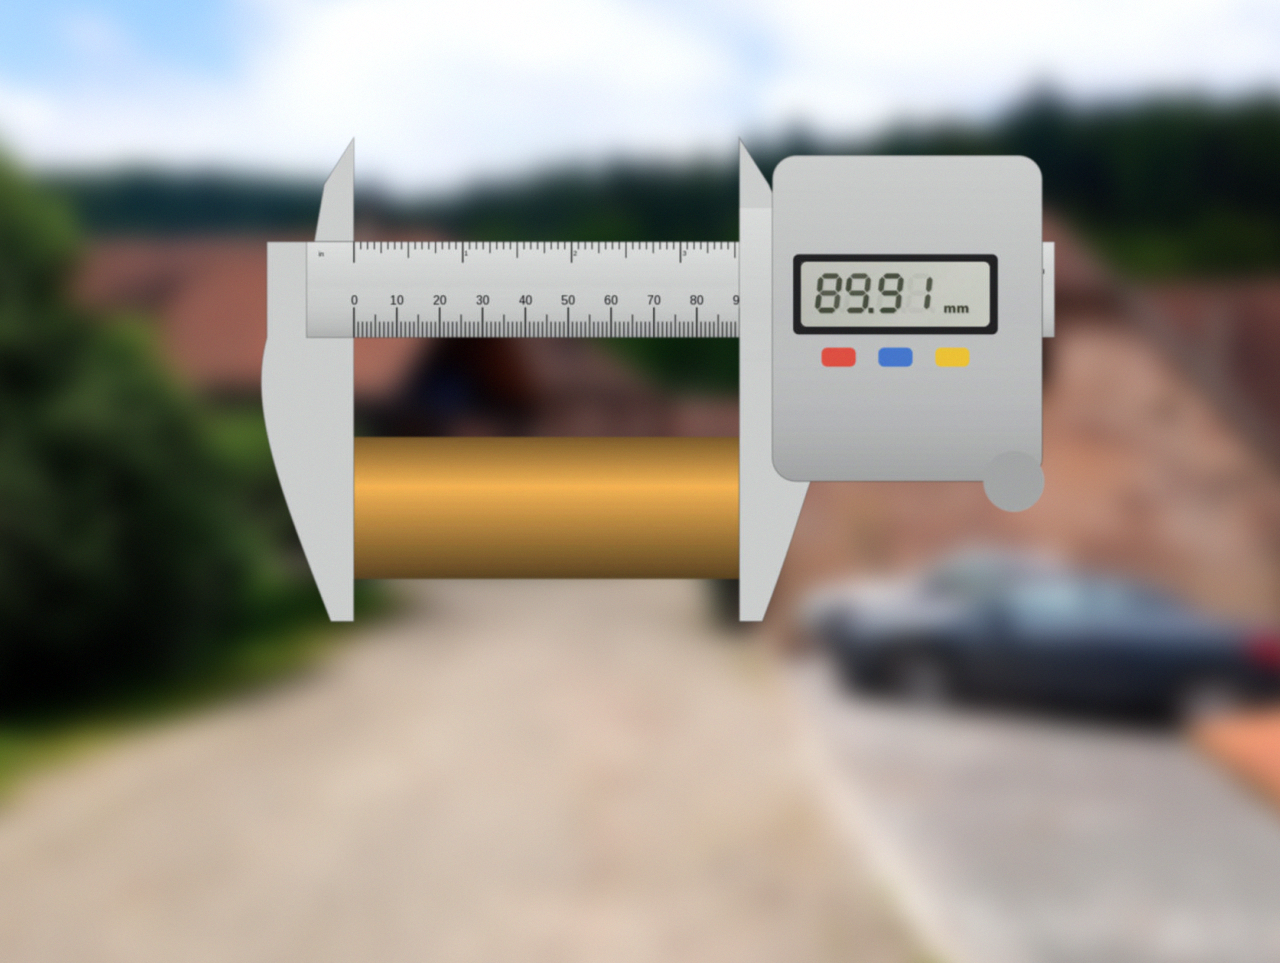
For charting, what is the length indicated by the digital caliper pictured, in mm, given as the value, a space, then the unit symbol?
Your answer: 89.91 mm
